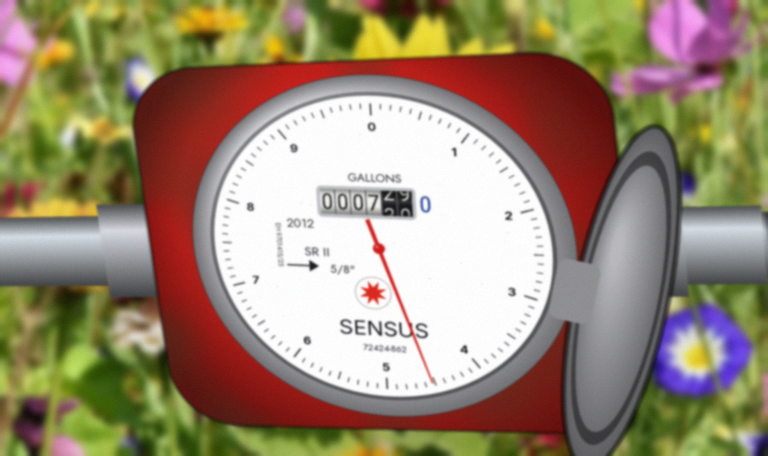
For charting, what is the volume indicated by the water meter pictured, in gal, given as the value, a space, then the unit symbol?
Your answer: 7294.5 gal
